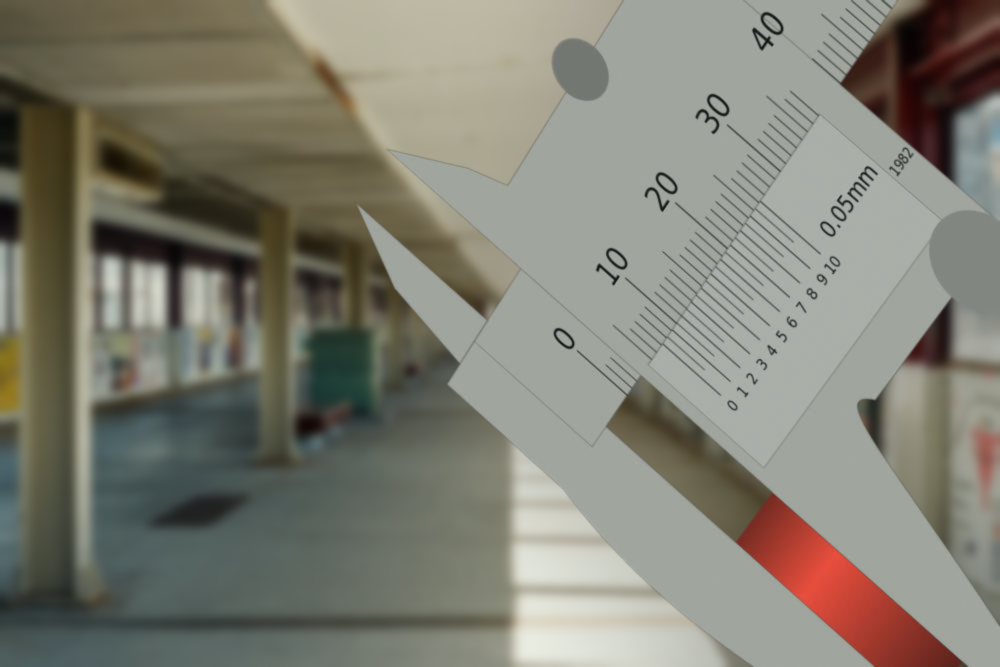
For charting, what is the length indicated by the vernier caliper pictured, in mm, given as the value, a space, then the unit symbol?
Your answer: 7.2 mm
